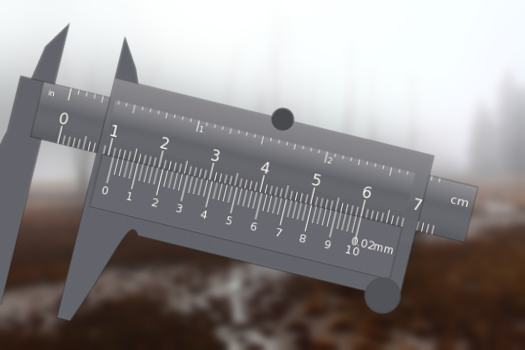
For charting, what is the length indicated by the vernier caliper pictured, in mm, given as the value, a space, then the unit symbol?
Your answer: 11.0 mm
